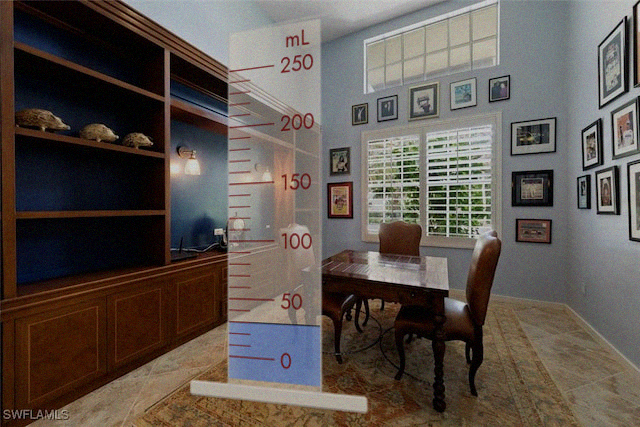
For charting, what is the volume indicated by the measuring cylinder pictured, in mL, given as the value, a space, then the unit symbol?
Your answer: 30 mL
